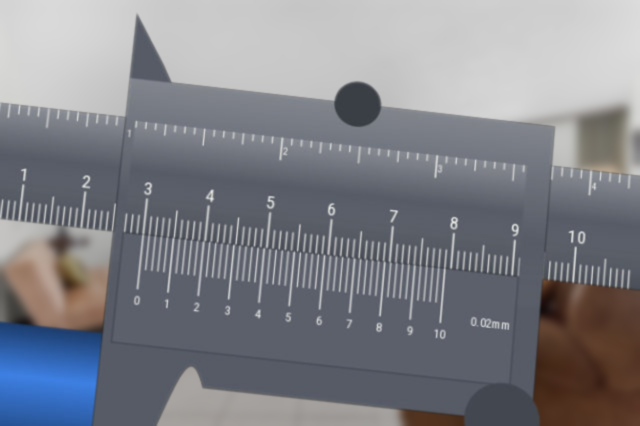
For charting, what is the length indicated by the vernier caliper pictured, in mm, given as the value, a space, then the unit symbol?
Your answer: 30.0 mm
